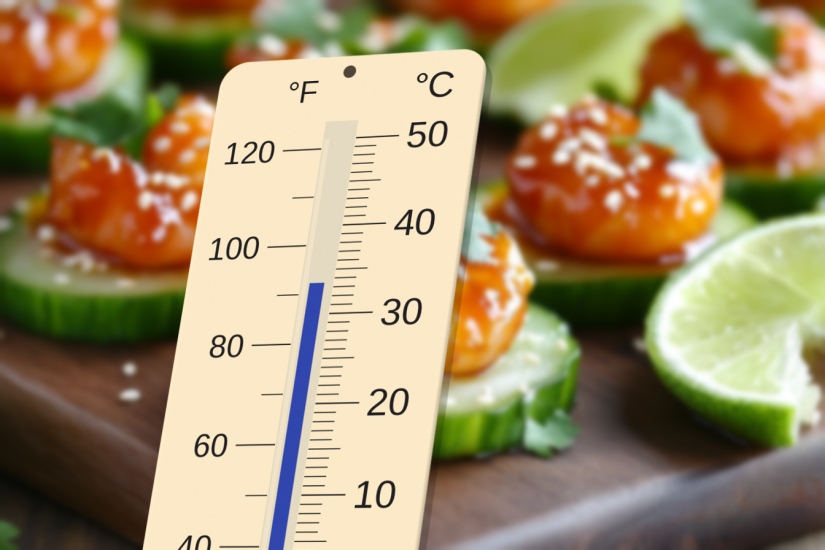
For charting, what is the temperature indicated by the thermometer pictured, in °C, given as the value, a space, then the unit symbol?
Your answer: 33.5 °C
